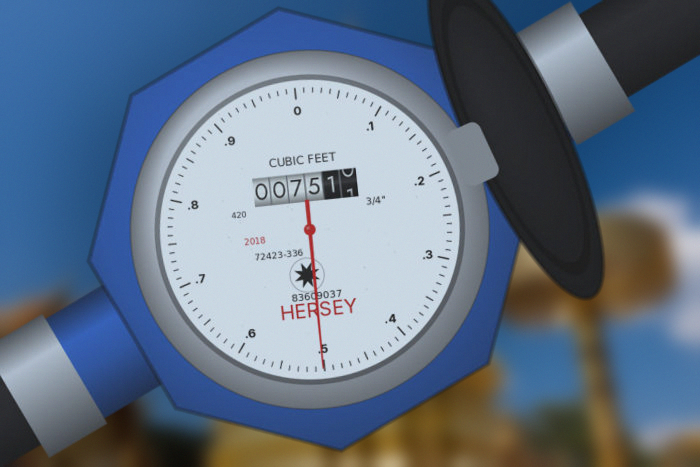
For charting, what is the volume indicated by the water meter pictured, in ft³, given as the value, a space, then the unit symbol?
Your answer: 7510.50 ft³
